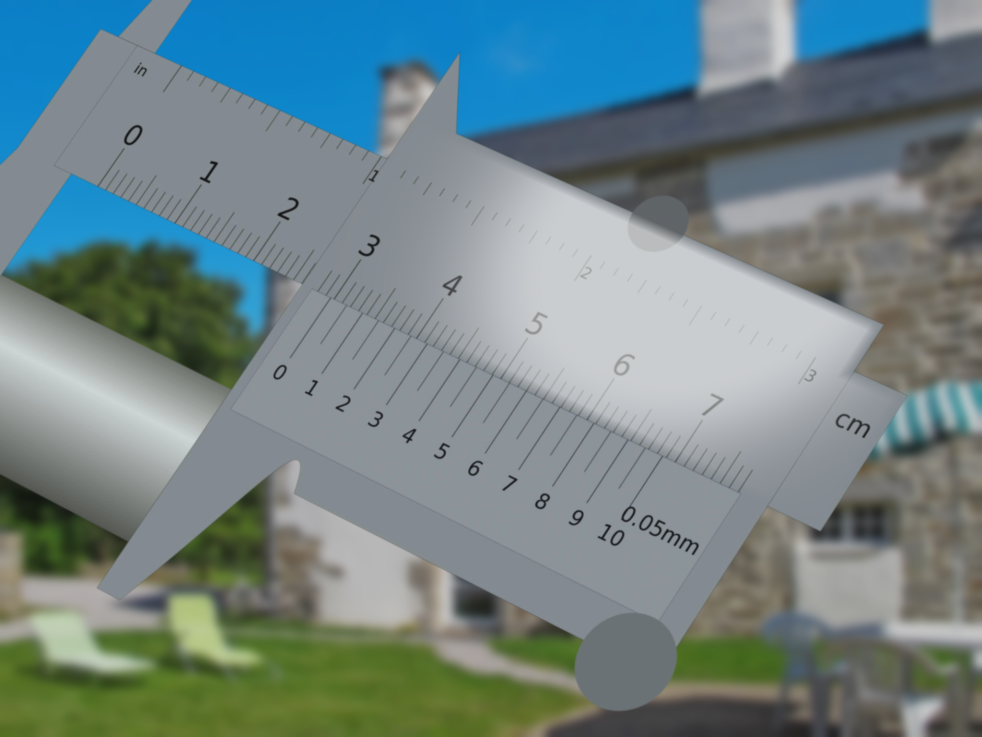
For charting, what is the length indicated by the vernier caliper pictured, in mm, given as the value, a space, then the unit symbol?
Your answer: 29.6 mm
